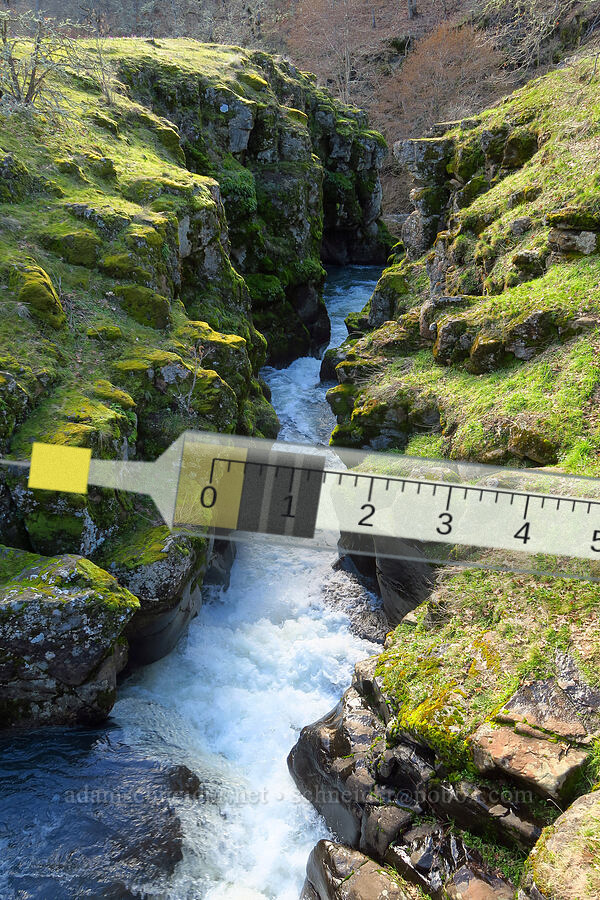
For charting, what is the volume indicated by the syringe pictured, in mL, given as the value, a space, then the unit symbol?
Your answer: 0.4 mL
